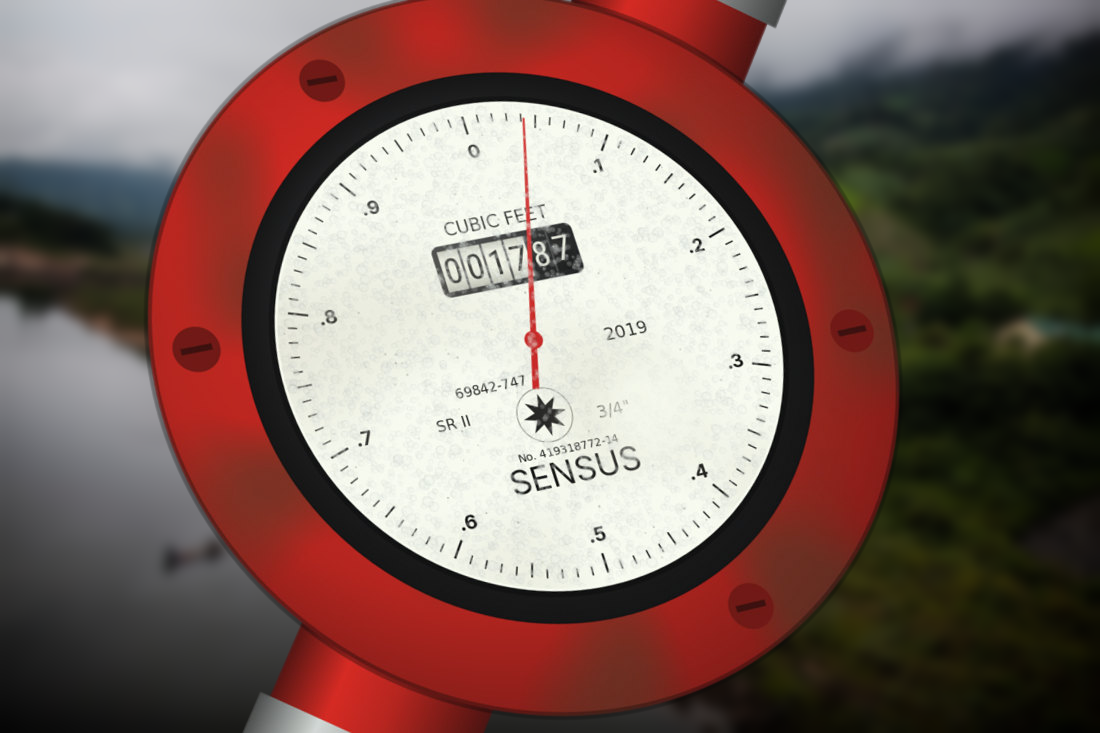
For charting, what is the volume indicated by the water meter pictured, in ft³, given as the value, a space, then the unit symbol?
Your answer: 1787.04 ft³
